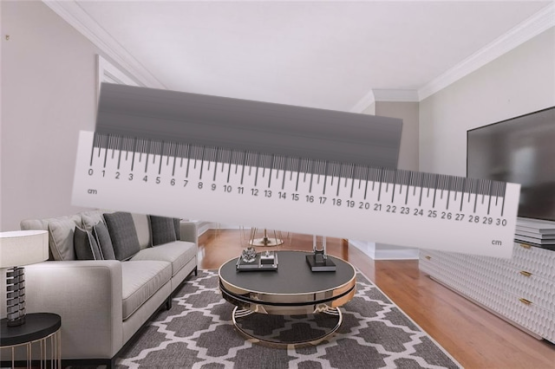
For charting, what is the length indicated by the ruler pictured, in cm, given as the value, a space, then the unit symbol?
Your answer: 22 cm
